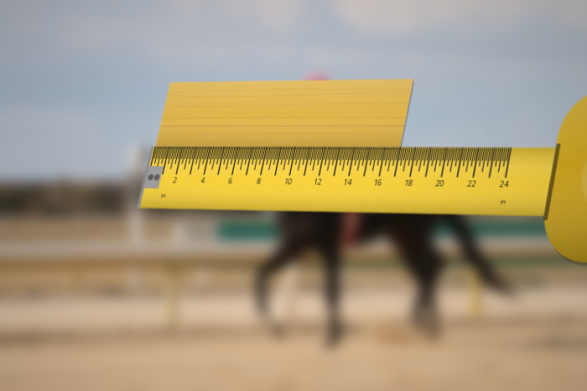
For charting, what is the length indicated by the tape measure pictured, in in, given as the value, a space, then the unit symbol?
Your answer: 17 in
